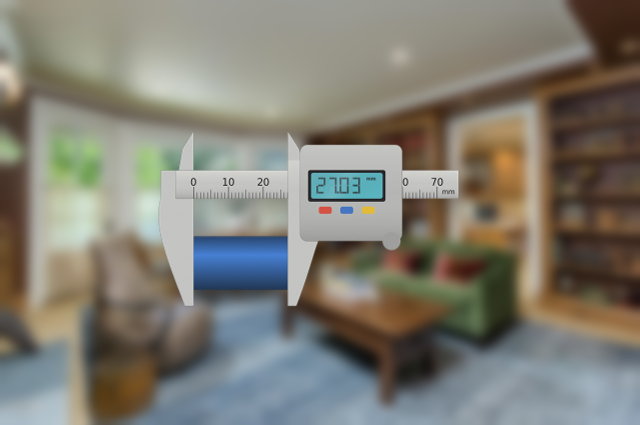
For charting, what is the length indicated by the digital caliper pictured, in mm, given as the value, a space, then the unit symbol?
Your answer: 27.03 mm
